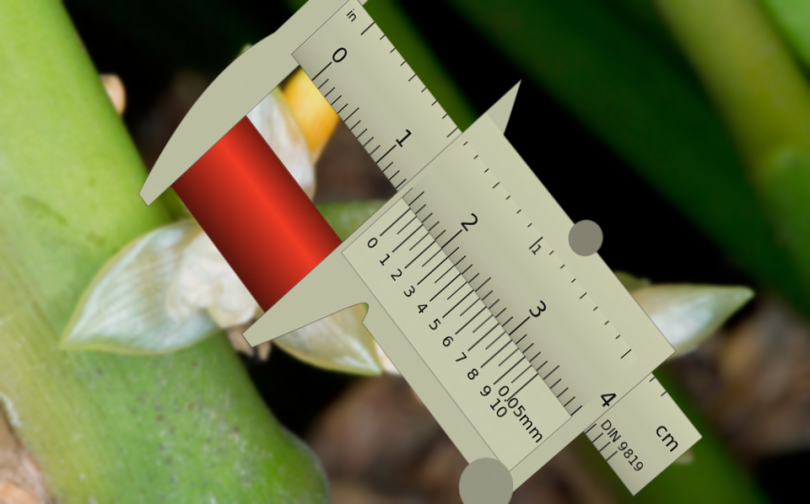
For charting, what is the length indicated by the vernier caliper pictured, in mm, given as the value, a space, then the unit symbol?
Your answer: 15.3 mm
